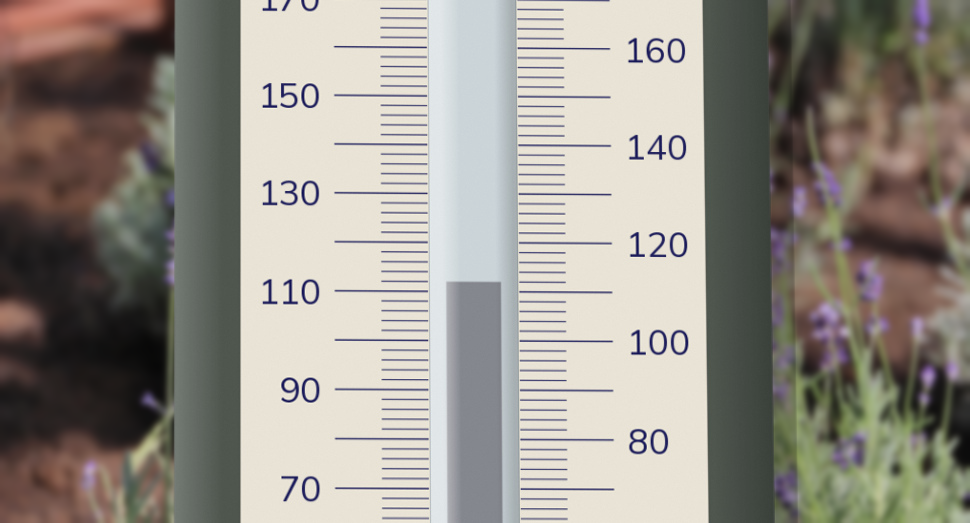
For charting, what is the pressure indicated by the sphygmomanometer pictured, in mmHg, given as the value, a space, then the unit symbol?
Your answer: 112 mmHg
